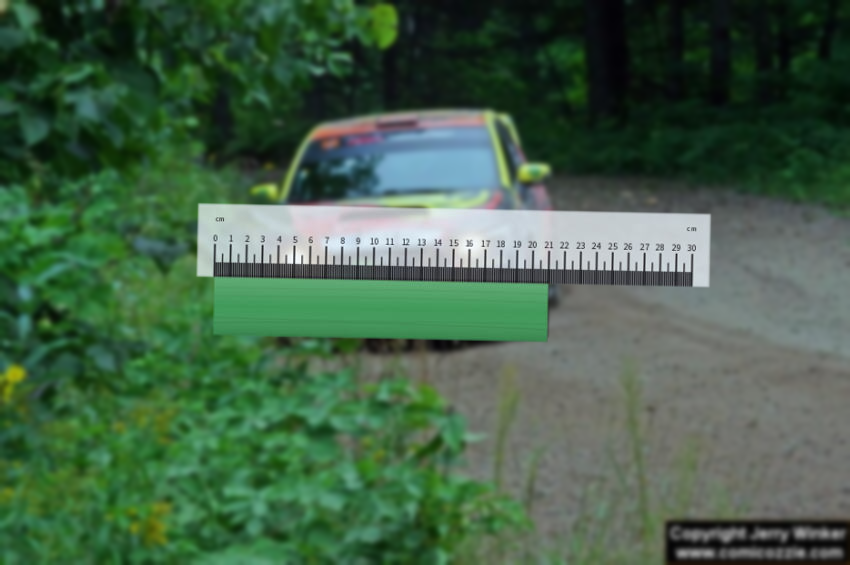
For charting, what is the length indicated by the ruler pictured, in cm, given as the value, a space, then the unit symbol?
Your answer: 21 cm
